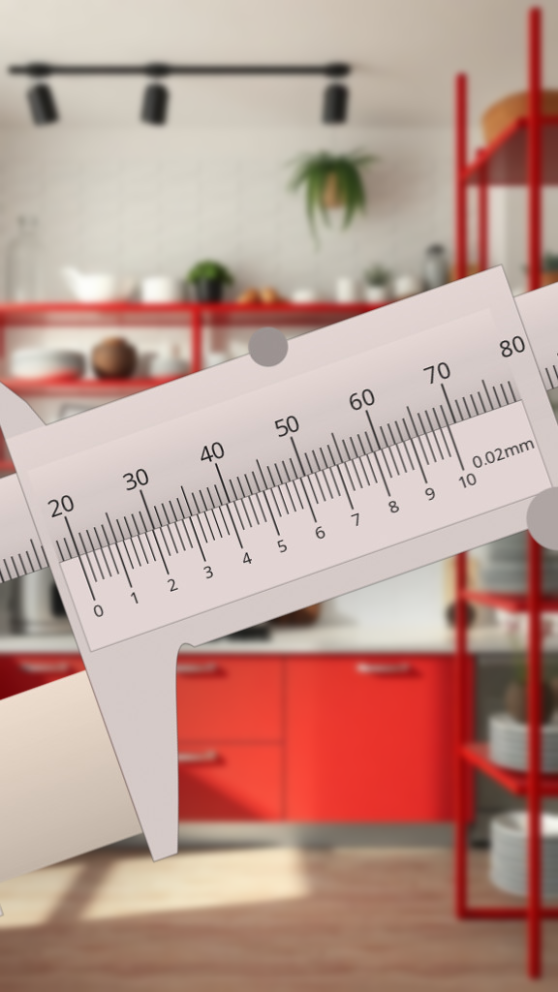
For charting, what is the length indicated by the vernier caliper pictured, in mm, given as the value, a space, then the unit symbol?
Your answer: 20.0 mm
